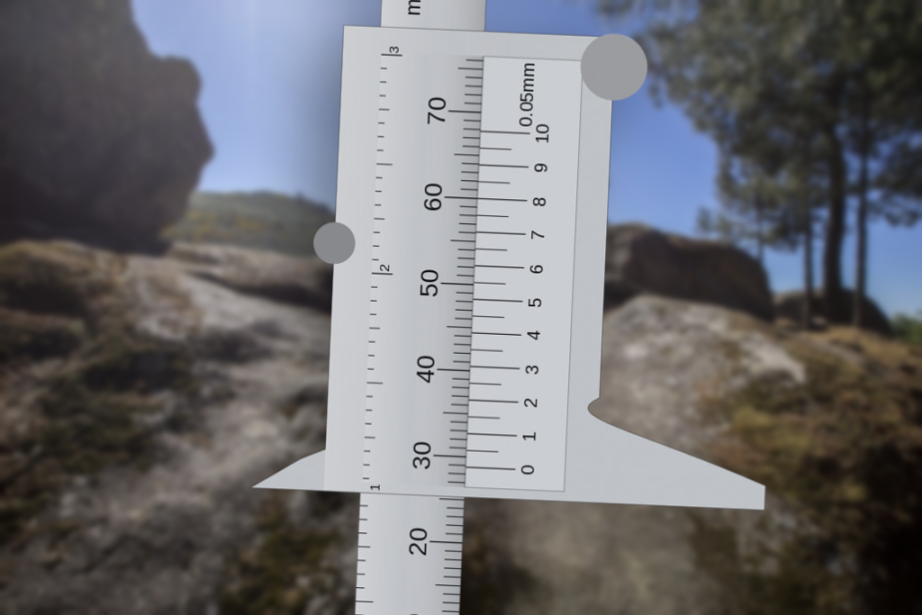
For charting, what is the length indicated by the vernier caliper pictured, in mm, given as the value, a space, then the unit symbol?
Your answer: 28.8 mm
